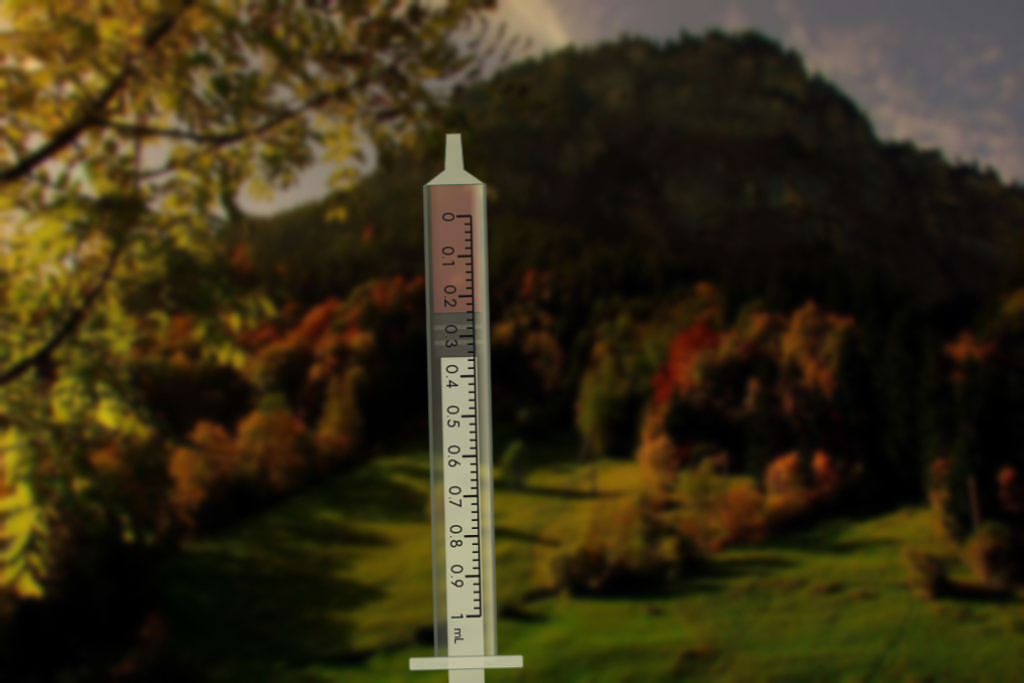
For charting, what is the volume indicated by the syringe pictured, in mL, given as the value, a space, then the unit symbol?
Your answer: 0.24 mL
